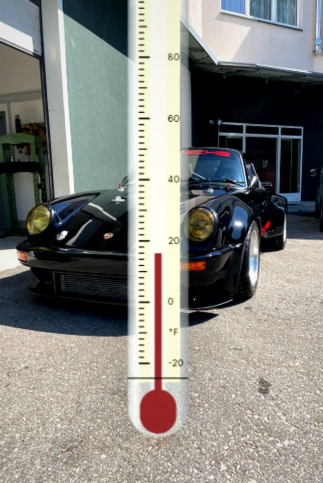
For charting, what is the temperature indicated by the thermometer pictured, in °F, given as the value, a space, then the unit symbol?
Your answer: 16 °F
